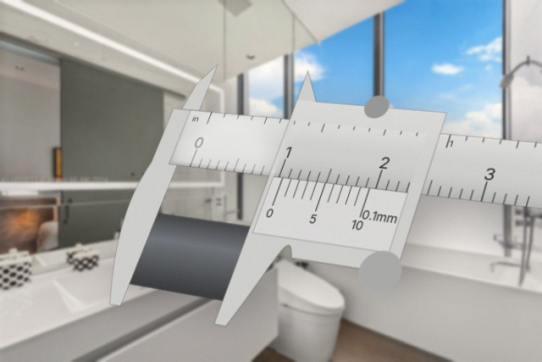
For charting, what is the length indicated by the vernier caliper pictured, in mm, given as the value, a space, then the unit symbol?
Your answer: 10.4 mm
